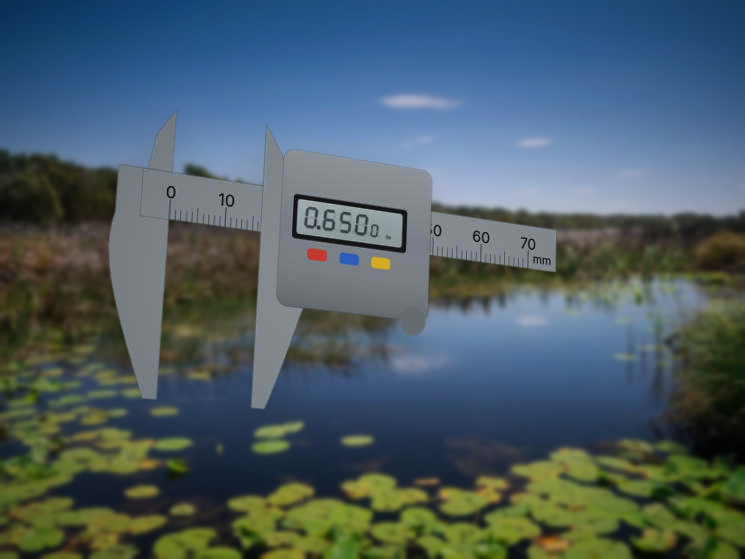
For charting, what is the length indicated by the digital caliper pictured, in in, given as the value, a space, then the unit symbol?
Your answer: 0.6500 in
